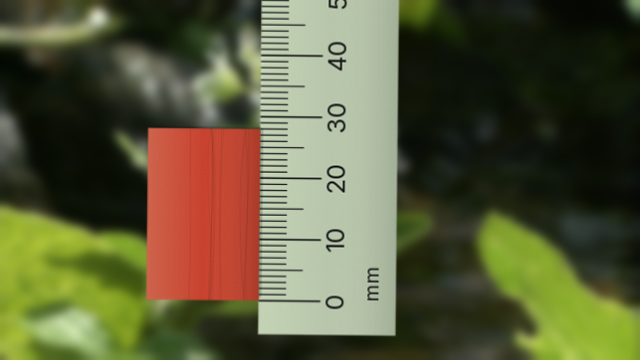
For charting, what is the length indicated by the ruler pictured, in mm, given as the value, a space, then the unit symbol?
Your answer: 28 mm
